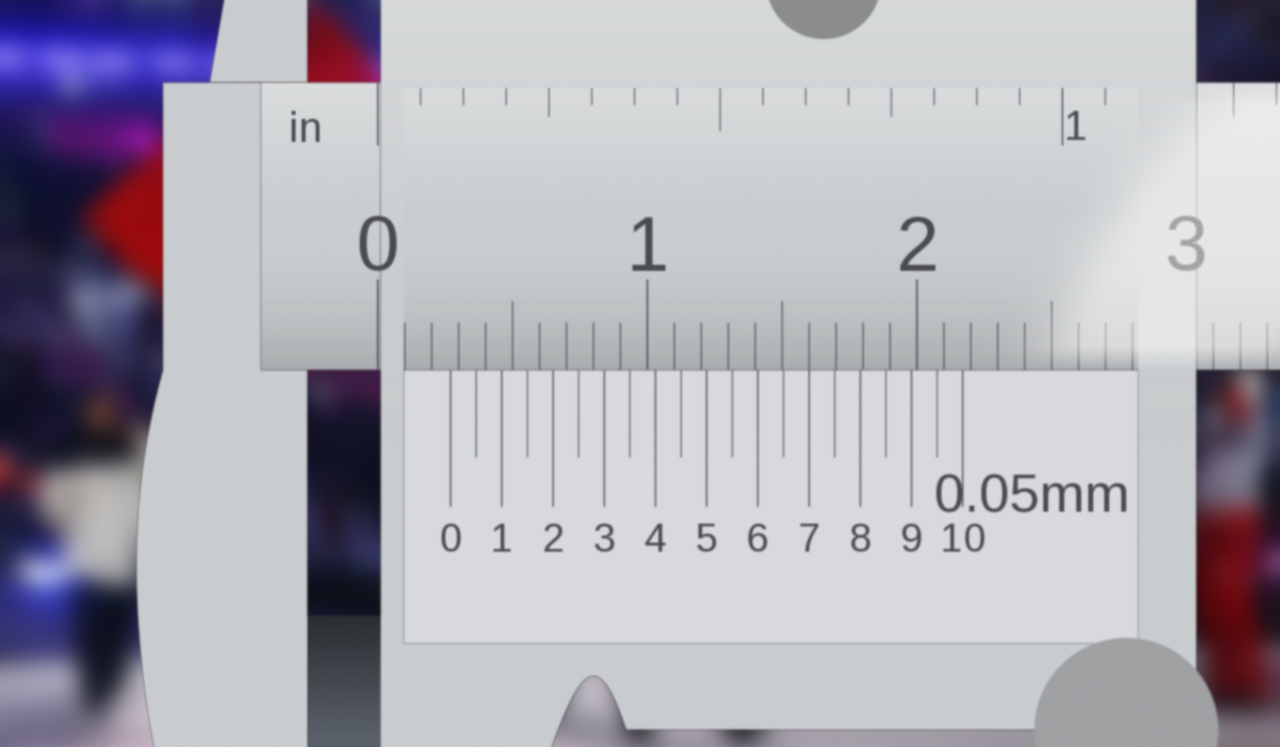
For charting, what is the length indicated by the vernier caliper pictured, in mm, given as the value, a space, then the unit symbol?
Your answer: 2.7 mm
